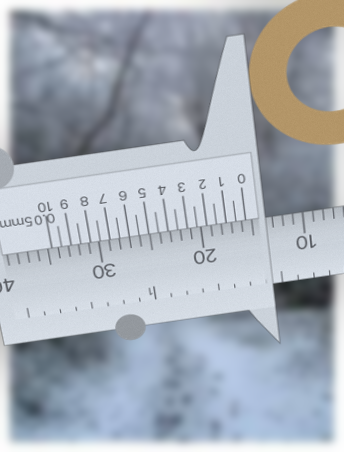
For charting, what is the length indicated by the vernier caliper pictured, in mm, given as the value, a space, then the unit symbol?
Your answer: 15.6 mm
